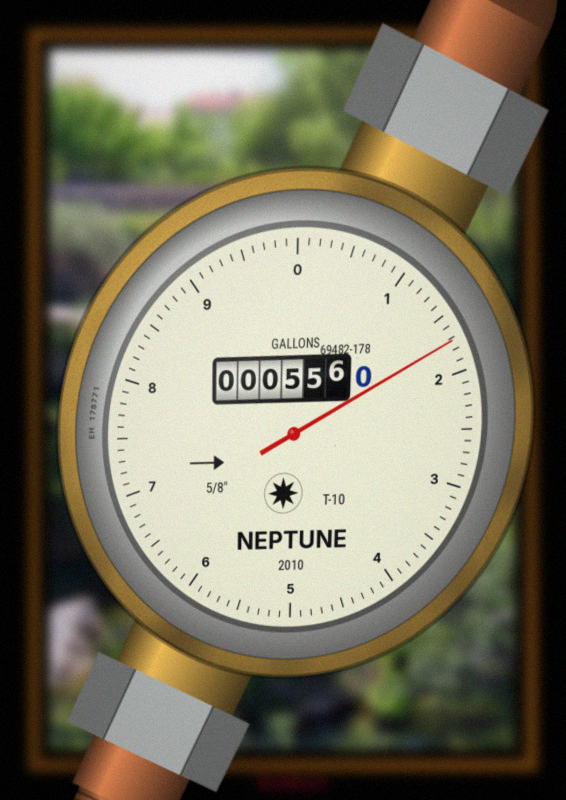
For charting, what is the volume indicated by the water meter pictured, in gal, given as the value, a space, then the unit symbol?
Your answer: 5561.7 gal
